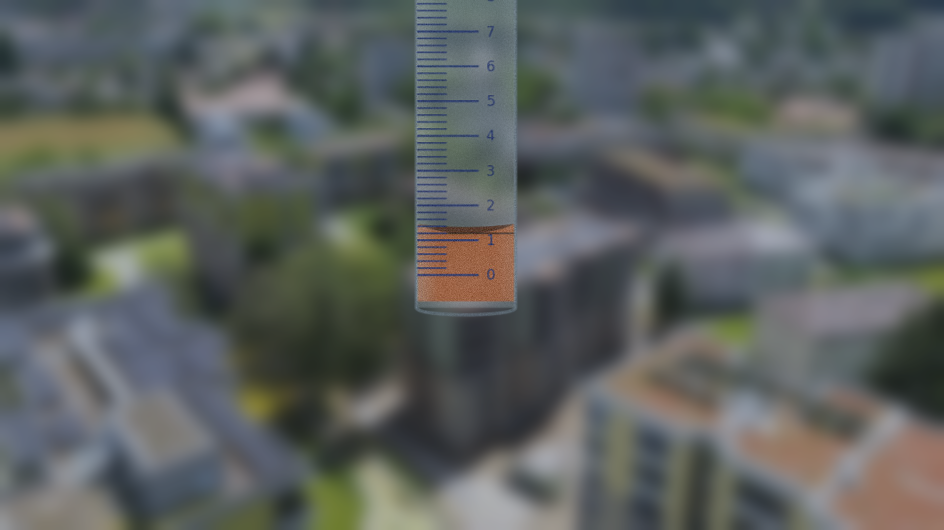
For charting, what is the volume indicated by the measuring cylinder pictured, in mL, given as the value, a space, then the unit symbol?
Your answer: 1.2 mL
